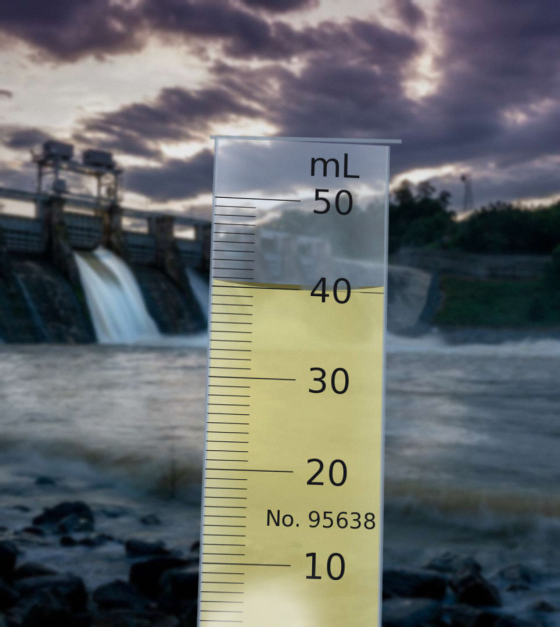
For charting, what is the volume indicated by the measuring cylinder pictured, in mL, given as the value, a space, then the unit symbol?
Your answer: 40 mL
